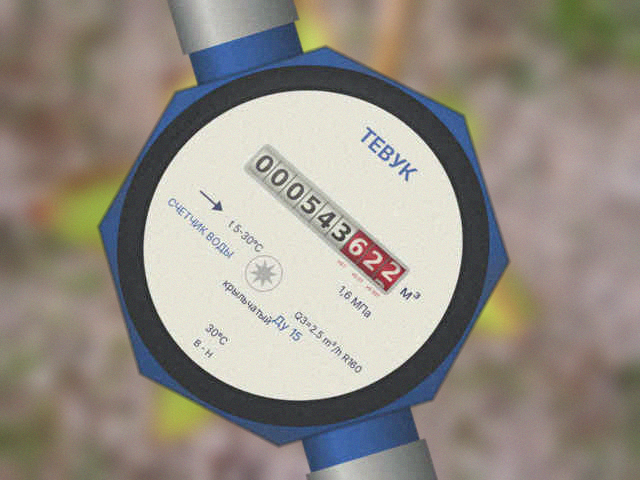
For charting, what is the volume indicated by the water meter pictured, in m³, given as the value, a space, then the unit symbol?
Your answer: 543.622 m³
